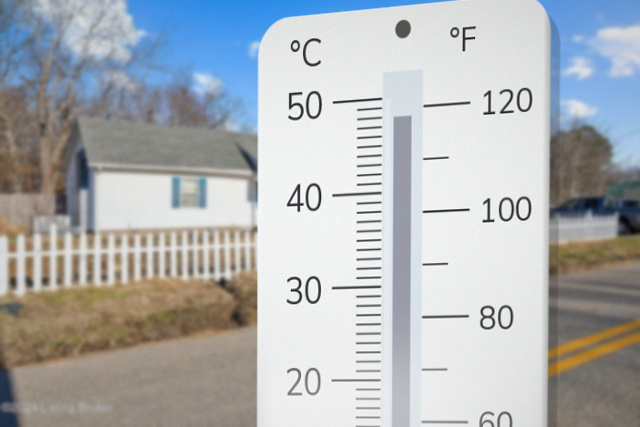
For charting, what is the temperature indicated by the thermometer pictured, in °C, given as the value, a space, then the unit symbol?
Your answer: 48 °C
